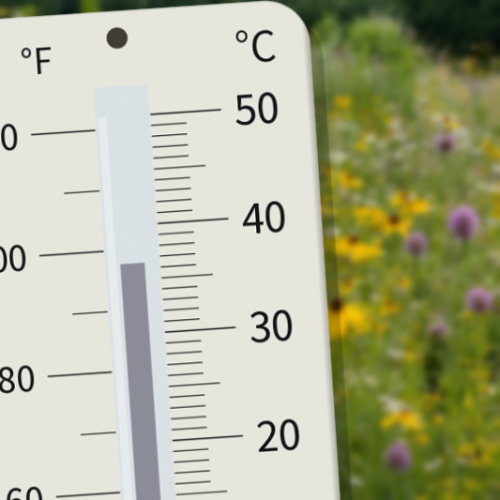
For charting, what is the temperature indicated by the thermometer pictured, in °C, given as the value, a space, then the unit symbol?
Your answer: 36.5 °C
